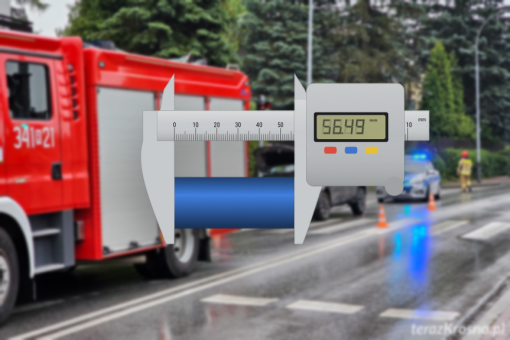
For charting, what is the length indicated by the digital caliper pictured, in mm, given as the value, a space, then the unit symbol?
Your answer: 56.49 mm
